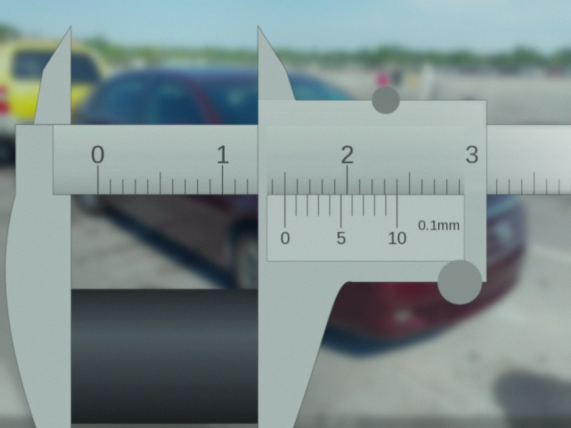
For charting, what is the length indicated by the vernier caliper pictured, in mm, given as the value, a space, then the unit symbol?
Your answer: 15.0 mm
